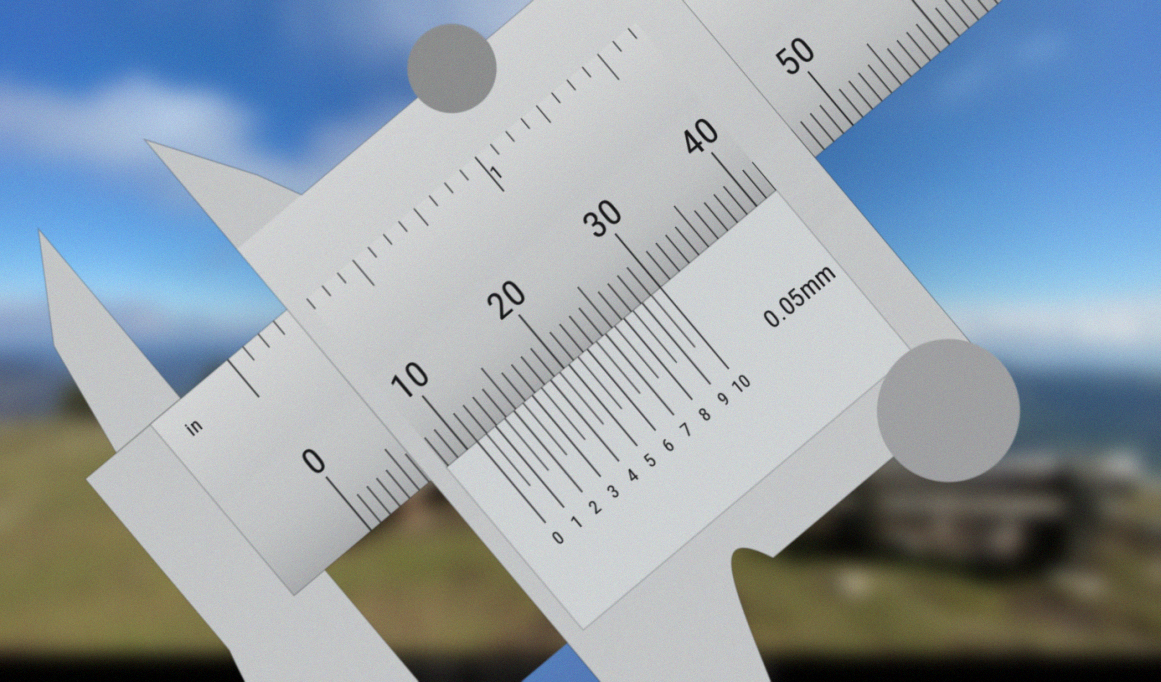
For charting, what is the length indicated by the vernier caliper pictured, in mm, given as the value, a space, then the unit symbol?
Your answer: 11.0 mm
